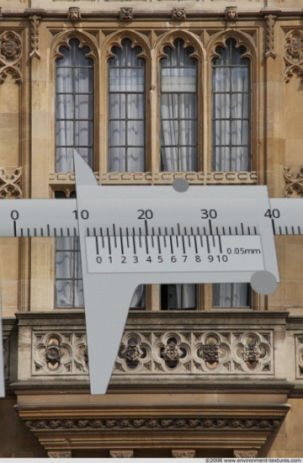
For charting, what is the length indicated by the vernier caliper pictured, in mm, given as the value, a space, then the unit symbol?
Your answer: 12.2 mm
